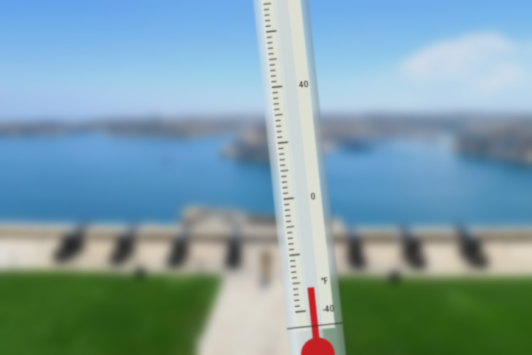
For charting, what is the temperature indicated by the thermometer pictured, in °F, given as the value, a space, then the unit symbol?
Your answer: -32 °F
